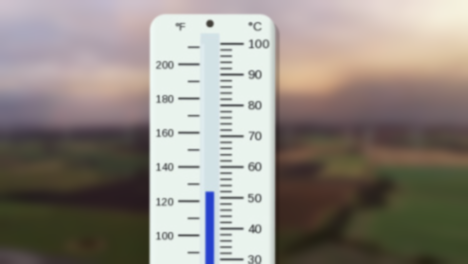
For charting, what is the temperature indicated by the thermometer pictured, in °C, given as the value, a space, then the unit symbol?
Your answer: 52 °C
